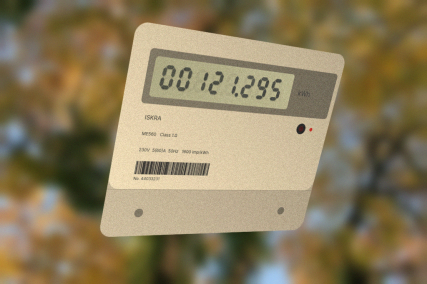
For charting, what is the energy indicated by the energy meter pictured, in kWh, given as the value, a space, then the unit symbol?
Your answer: 121.295 kWh
